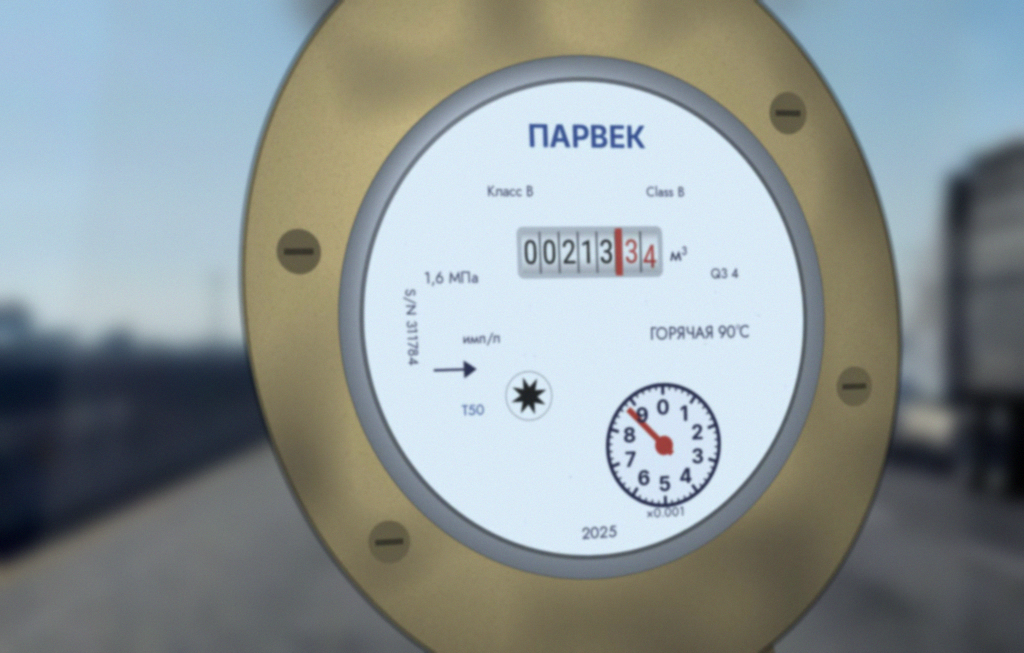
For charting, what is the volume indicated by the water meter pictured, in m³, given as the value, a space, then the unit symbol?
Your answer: 213.338 m³
